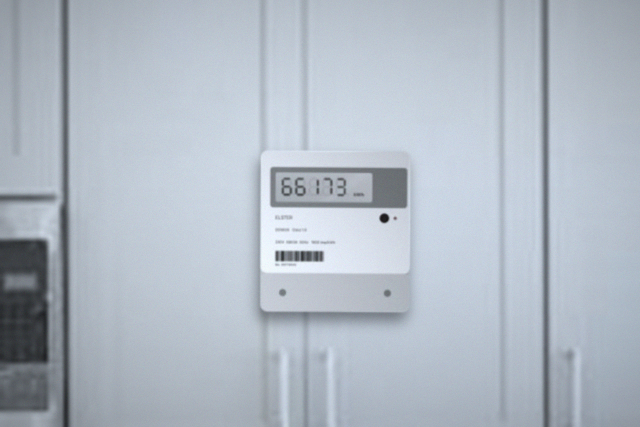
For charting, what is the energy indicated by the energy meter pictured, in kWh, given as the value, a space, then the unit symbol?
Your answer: 66173 kWh
